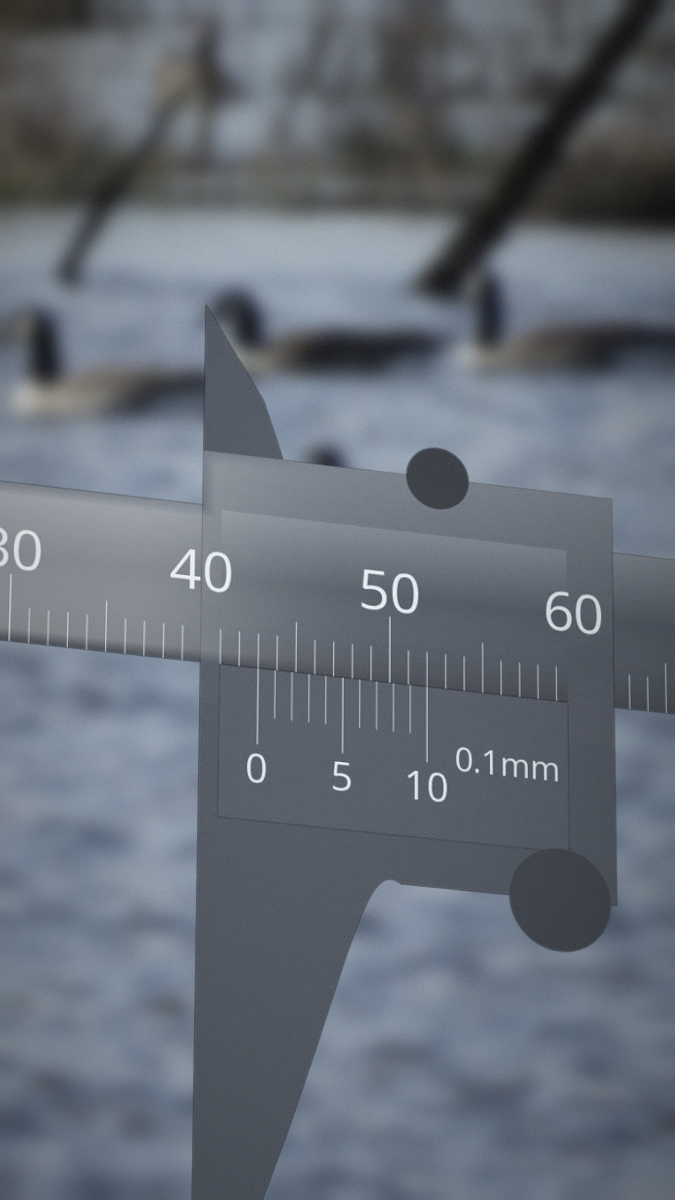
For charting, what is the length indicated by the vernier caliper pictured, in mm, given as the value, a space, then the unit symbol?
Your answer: 43.0 mm
